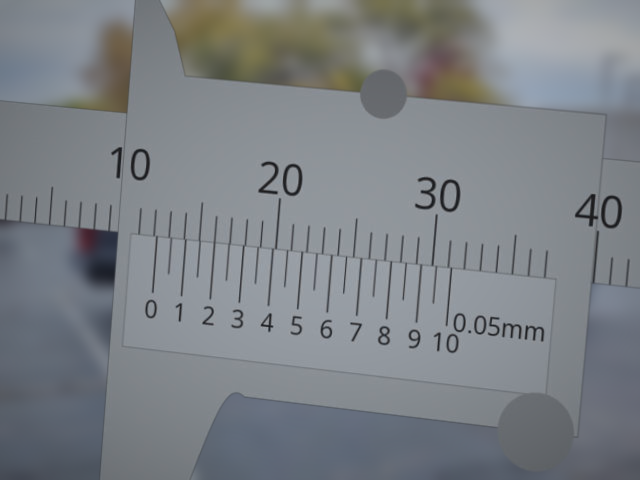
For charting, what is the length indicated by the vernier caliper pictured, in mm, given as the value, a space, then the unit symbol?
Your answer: 12.2 mm
